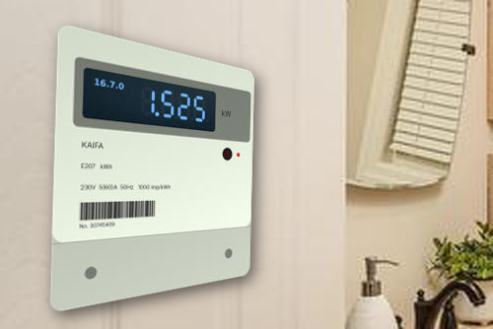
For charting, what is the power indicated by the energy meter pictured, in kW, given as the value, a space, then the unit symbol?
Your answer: 1.525 kW
